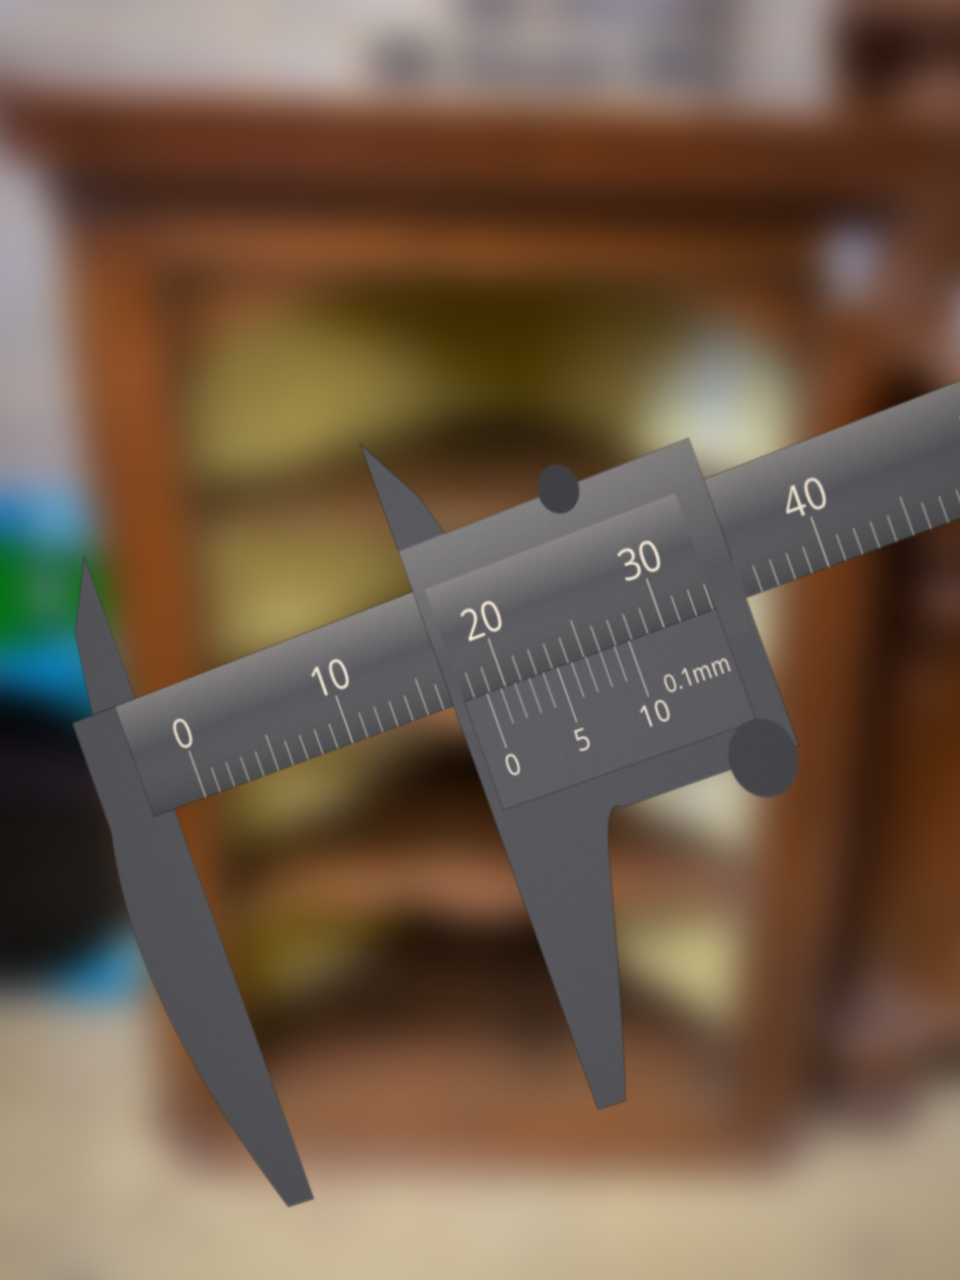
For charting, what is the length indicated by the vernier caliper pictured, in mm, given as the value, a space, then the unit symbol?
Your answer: 18.8 mm
